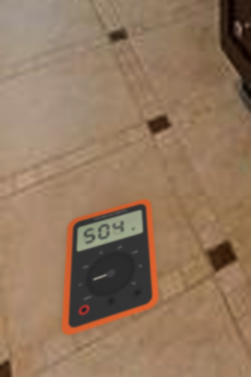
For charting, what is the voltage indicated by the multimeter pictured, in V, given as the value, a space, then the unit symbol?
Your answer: 504 V
